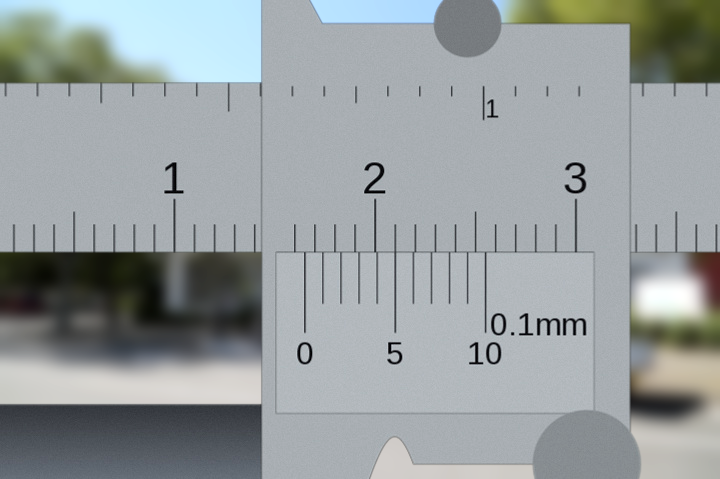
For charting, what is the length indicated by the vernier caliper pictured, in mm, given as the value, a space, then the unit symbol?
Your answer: 16.5 mm
